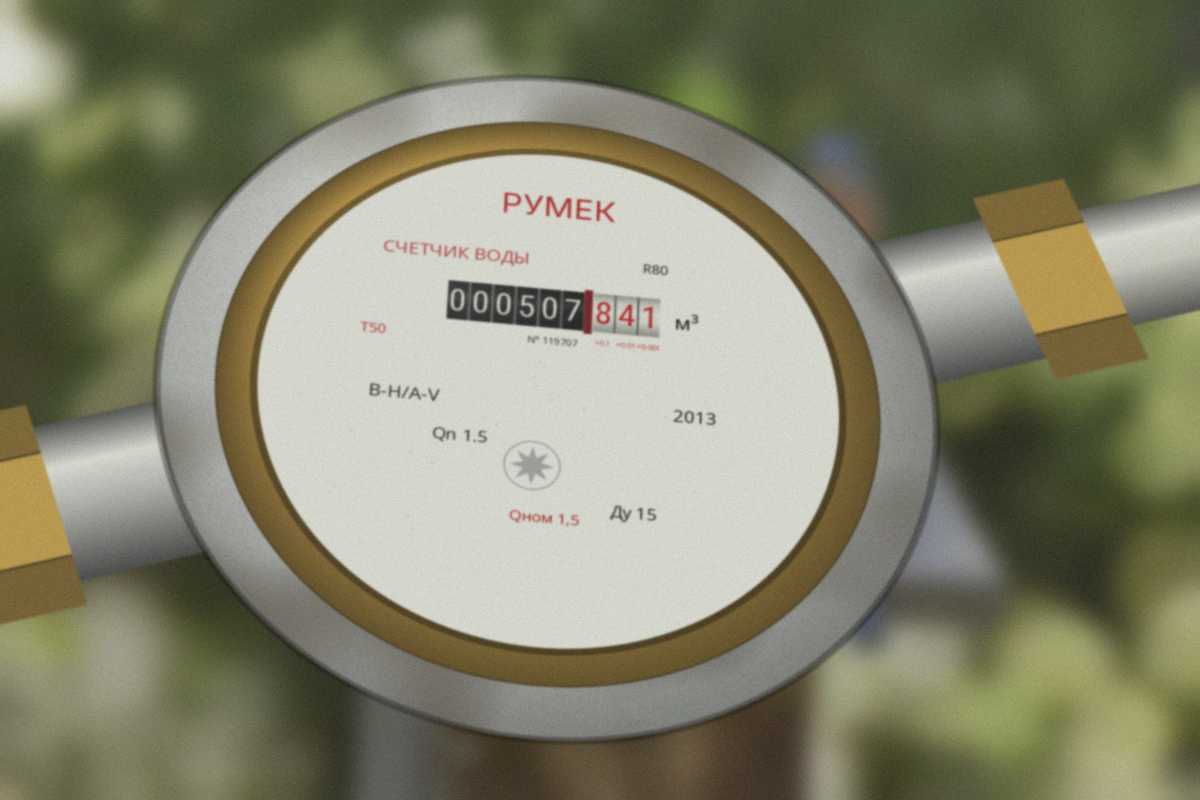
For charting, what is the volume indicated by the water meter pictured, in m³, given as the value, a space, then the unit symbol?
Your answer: 507.841 m³
